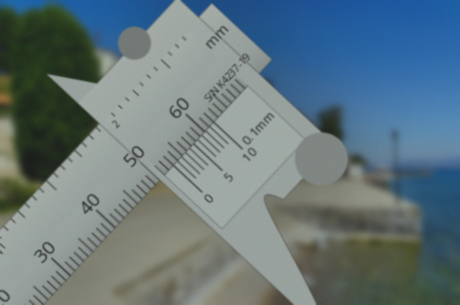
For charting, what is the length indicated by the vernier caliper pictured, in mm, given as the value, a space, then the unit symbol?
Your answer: 53.0 mm
